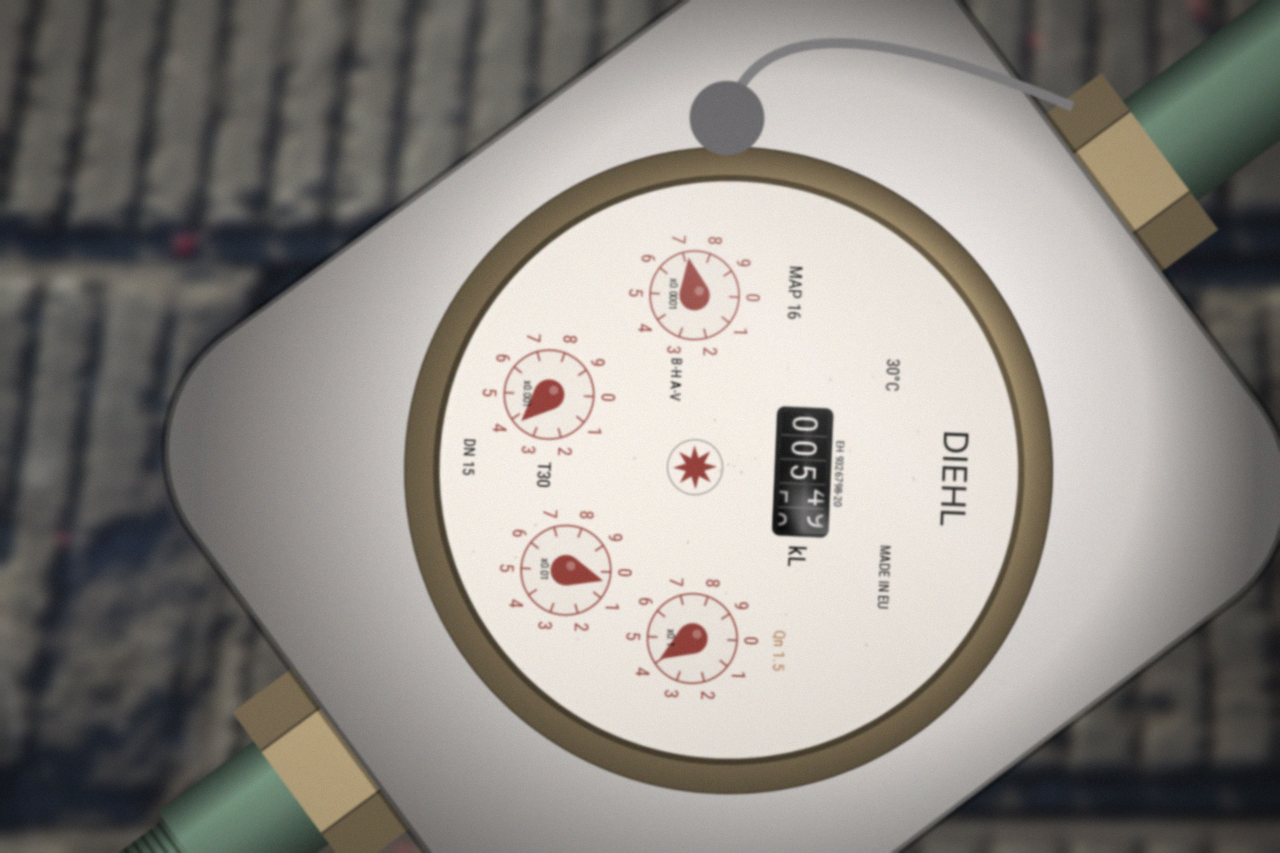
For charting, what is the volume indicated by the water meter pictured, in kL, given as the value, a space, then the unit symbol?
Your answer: 549.4037 kL
